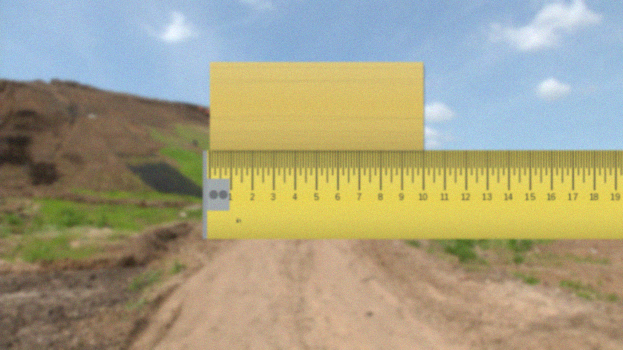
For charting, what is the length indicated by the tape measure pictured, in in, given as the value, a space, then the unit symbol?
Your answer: 10 in
